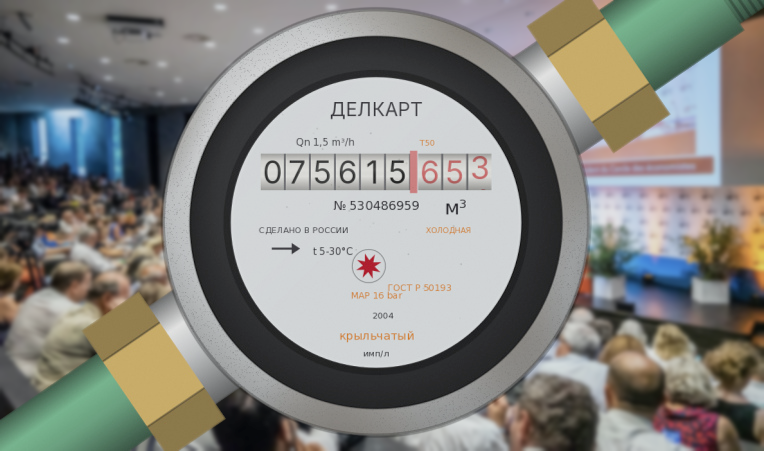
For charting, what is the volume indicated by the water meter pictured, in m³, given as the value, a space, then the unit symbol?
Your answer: 75615.653 m³
